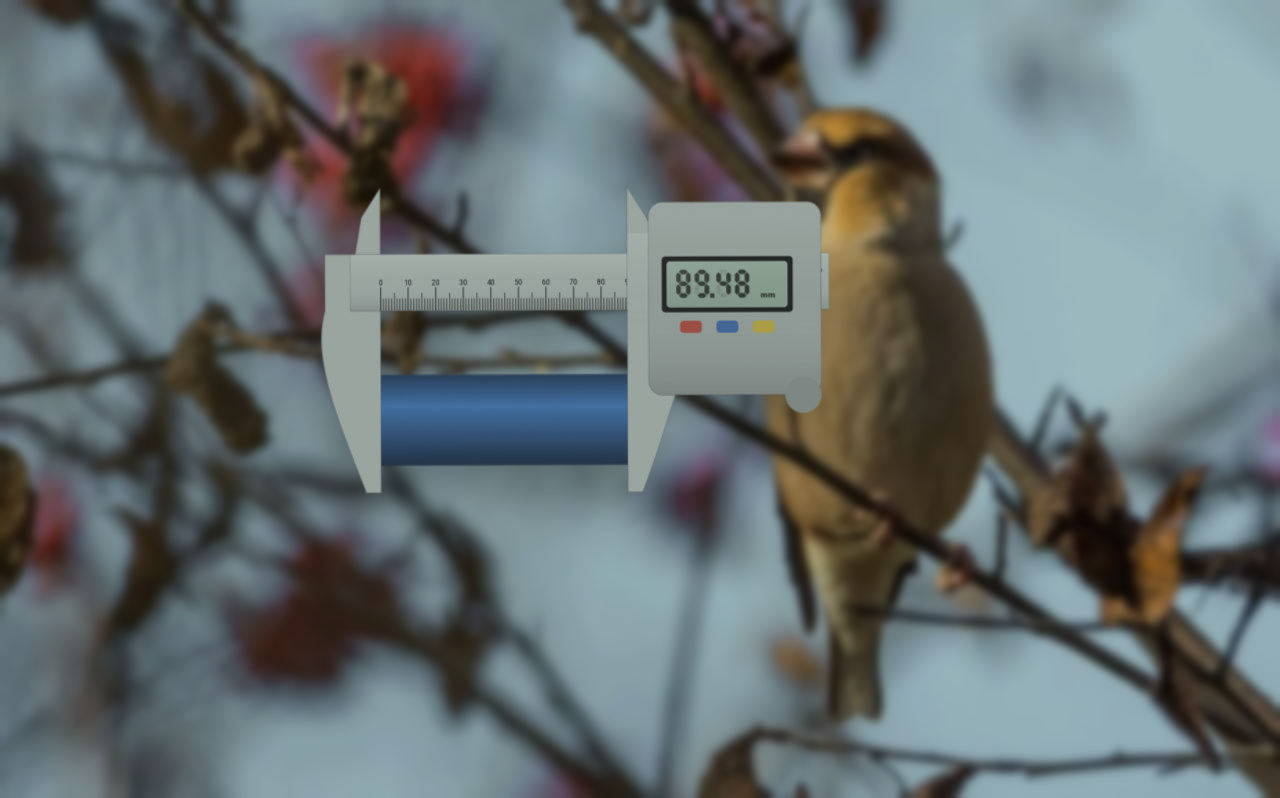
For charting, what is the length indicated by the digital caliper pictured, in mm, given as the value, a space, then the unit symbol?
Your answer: 89.48 mm
